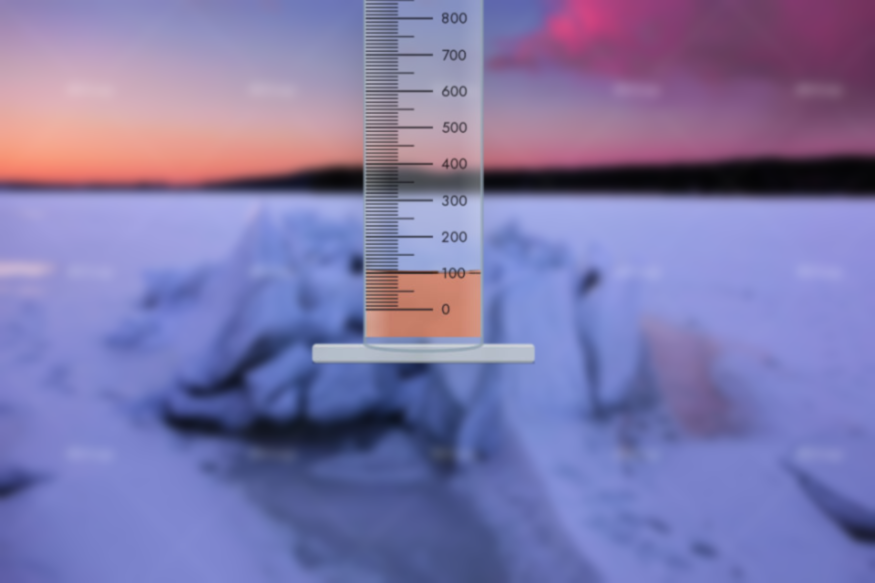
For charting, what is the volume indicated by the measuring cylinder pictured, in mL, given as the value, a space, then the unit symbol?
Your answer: 100 mL
